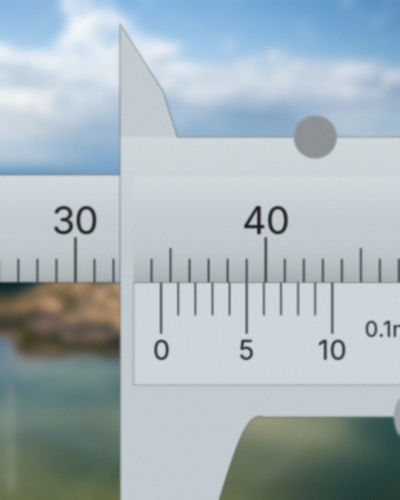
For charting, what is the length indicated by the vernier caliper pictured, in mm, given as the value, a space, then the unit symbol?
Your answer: 34.5 mm
